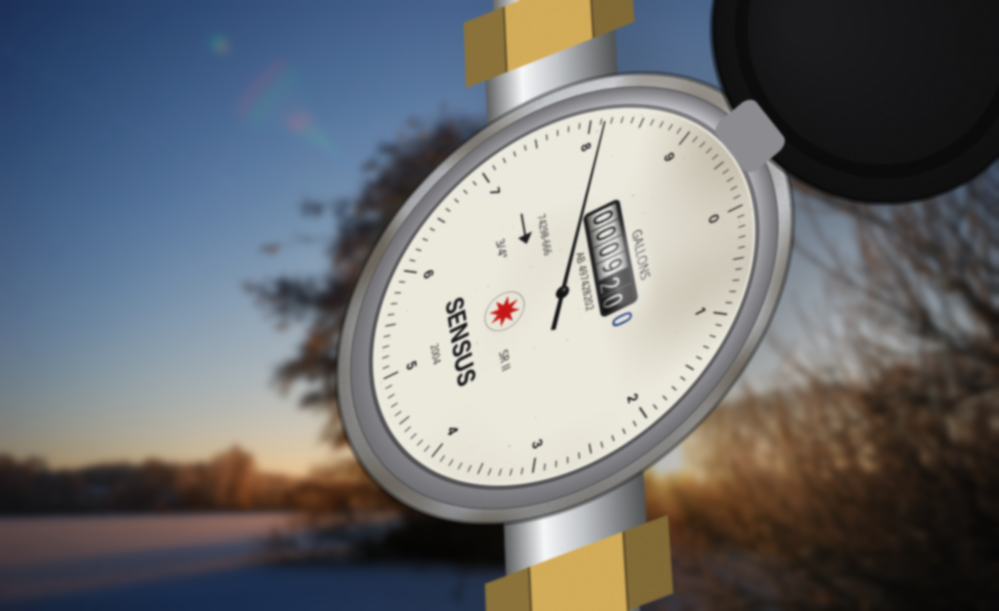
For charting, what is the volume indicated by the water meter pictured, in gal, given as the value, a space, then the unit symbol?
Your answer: 9198.1 gal
